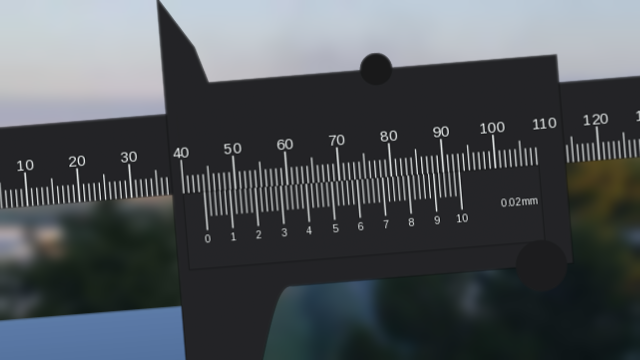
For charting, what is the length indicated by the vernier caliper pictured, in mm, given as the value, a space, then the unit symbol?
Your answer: 44.0 mm
